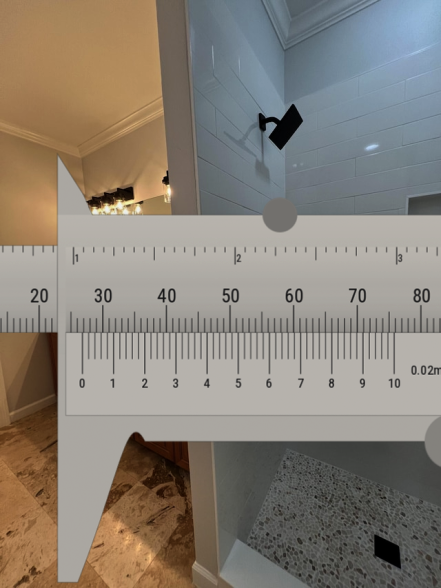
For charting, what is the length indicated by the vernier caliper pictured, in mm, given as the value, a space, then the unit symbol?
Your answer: 26.8 mm
